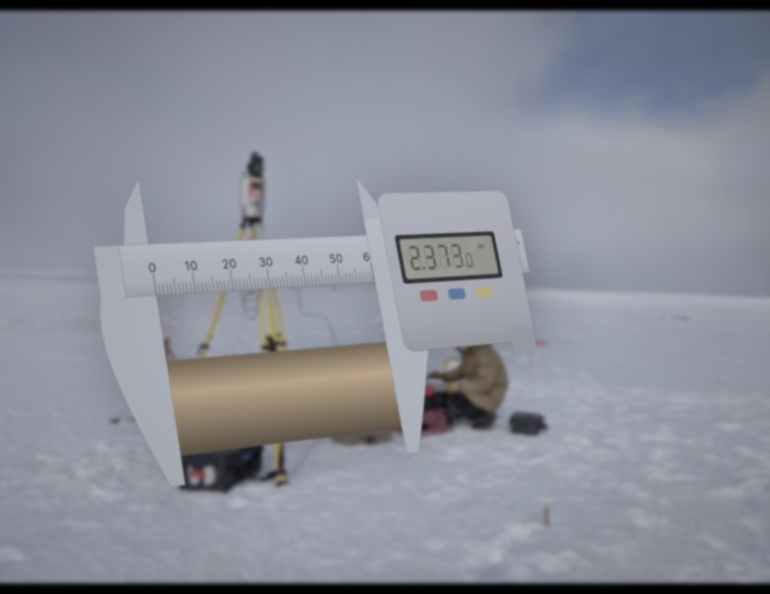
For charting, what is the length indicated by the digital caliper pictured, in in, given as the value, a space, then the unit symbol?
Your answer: 2.3730 in
